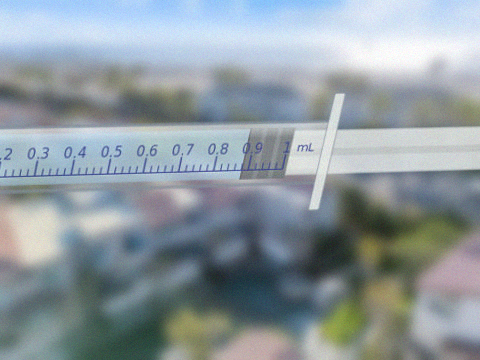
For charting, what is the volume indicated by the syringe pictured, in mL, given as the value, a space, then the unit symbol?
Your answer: 0.88 mL
